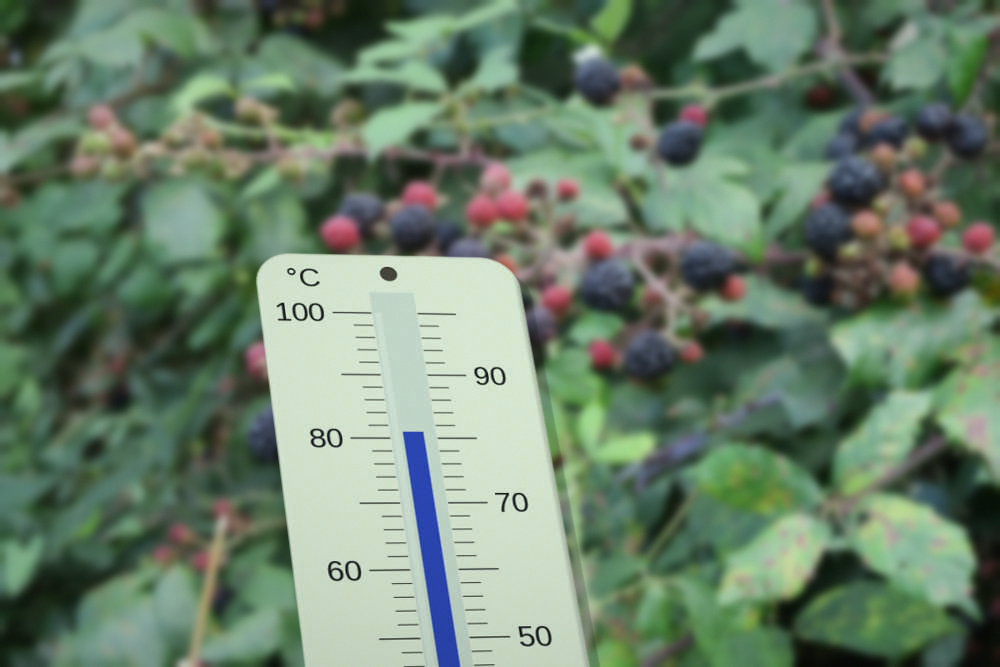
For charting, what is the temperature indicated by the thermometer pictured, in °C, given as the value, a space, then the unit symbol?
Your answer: 81 °C
